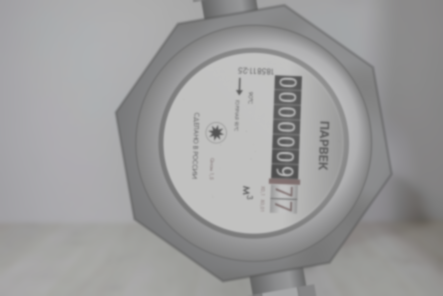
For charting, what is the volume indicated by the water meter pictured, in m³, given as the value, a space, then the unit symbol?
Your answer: 9.77 m³
